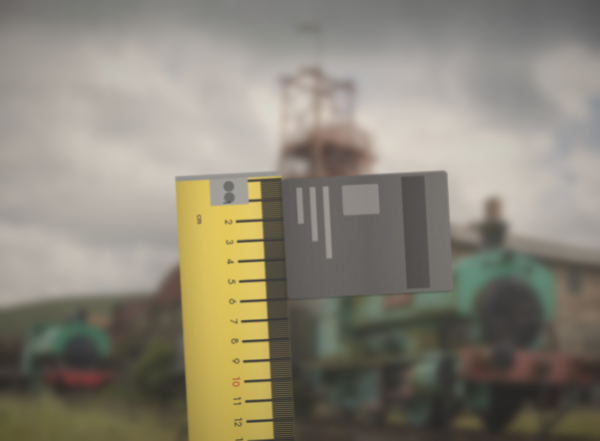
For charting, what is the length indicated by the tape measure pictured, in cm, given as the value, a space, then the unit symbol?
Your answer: 6 cm
